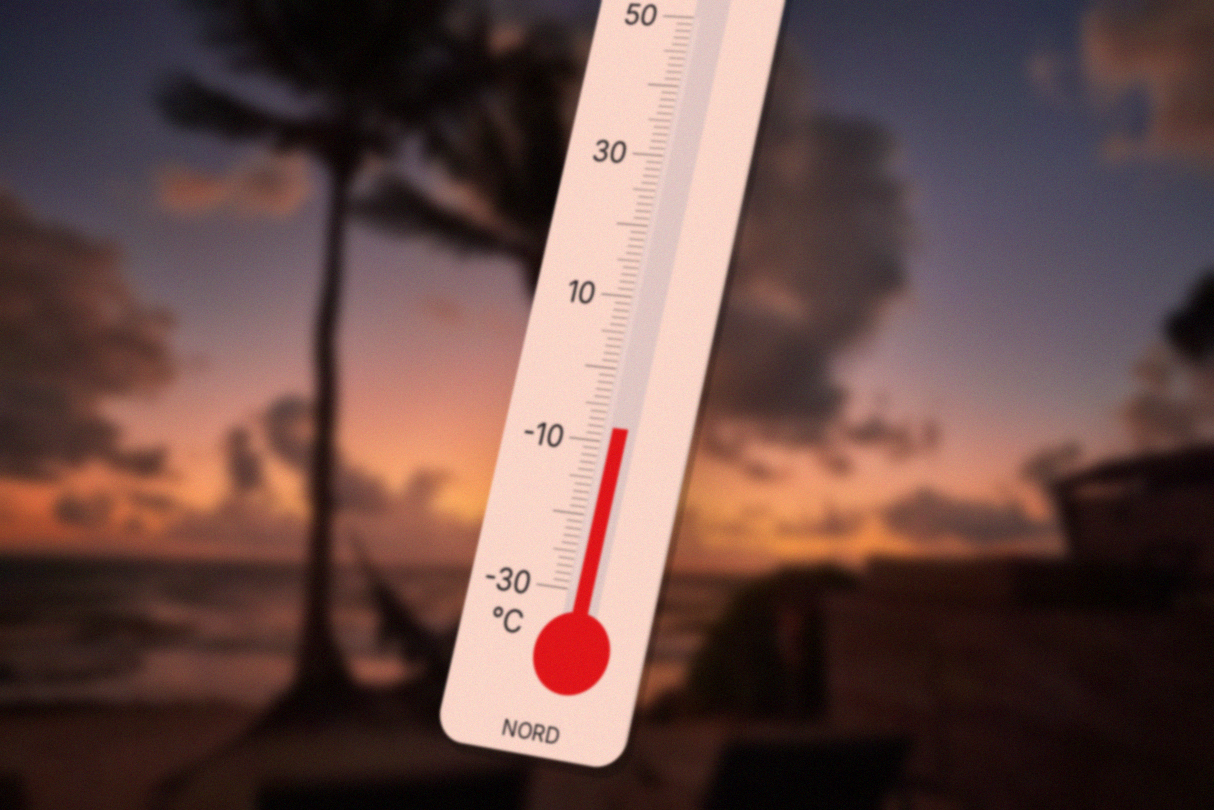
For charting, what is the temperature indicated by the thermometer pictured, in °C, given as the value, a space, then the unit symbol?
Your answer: -8 °C
